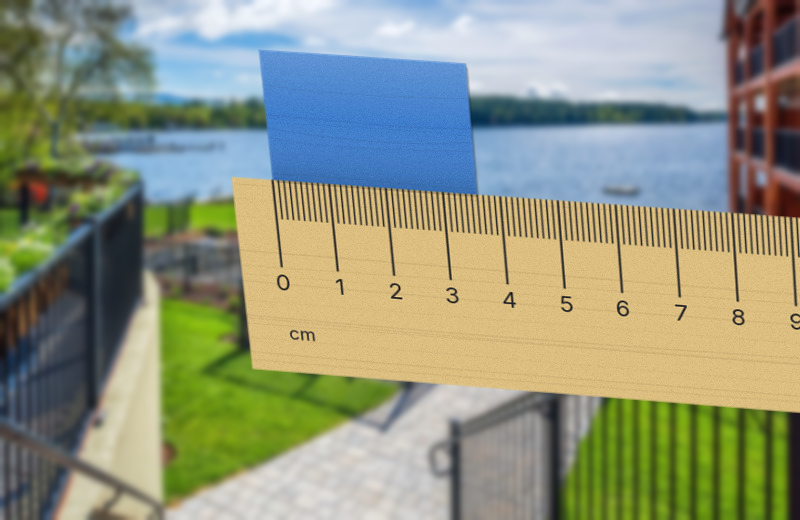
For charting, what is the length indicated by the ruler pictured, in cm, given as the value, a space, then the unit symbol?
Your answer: 3.6 cm
